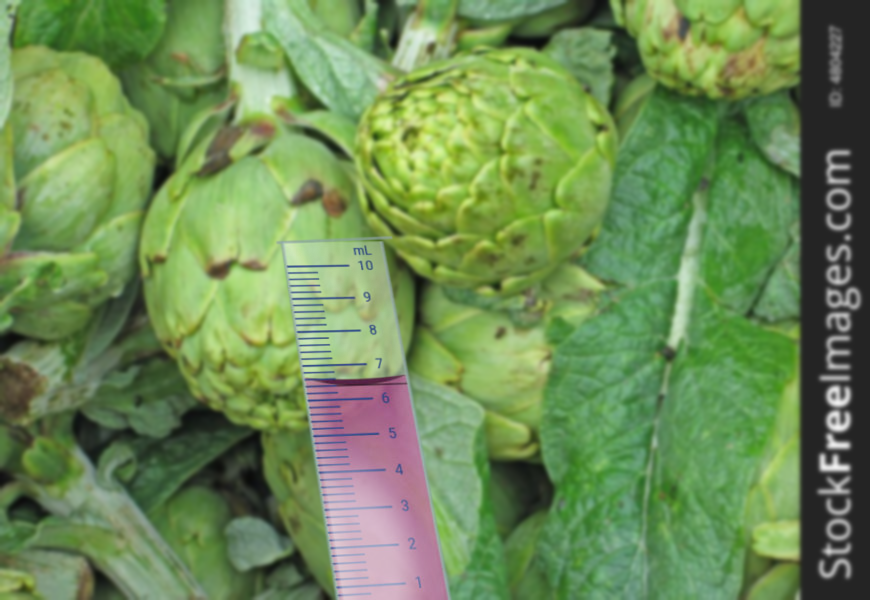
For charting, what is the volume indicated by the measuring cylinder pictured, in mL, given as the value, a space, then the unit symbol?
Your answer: 6.4 mL
